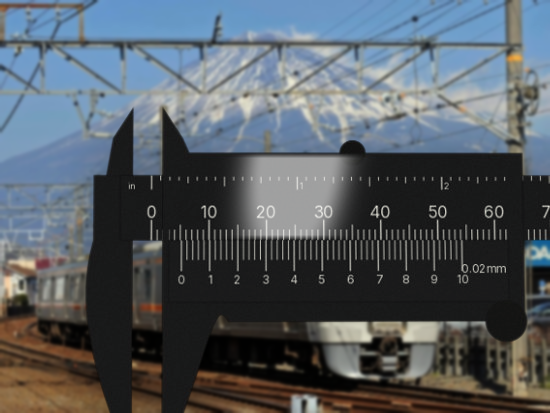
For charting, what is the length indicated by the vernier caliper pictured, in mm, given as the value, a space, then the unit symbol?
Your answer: 5.2 mm
